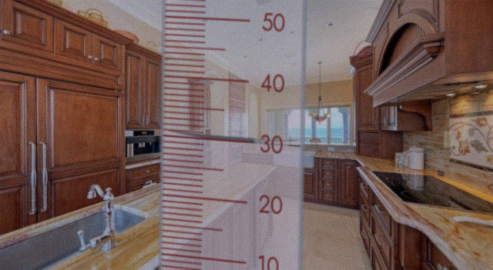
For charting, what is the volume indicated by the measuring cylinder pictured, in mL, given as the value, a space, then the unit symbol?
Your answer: 30 mL
